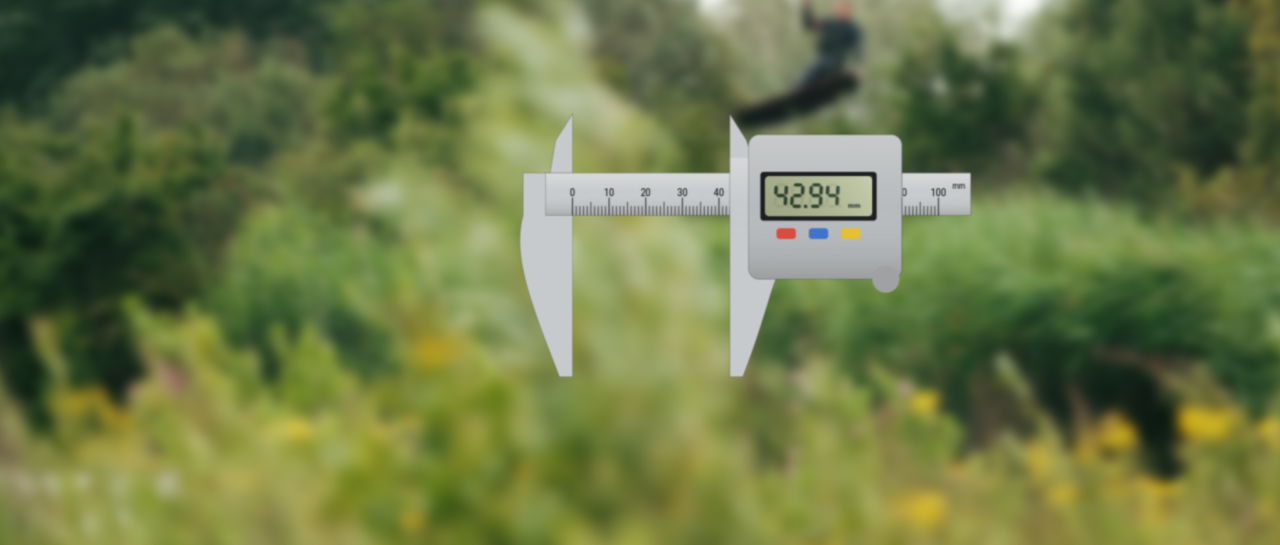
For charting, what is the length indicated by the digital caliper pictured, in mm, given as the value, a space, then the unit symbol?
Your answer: 42.94 mm
